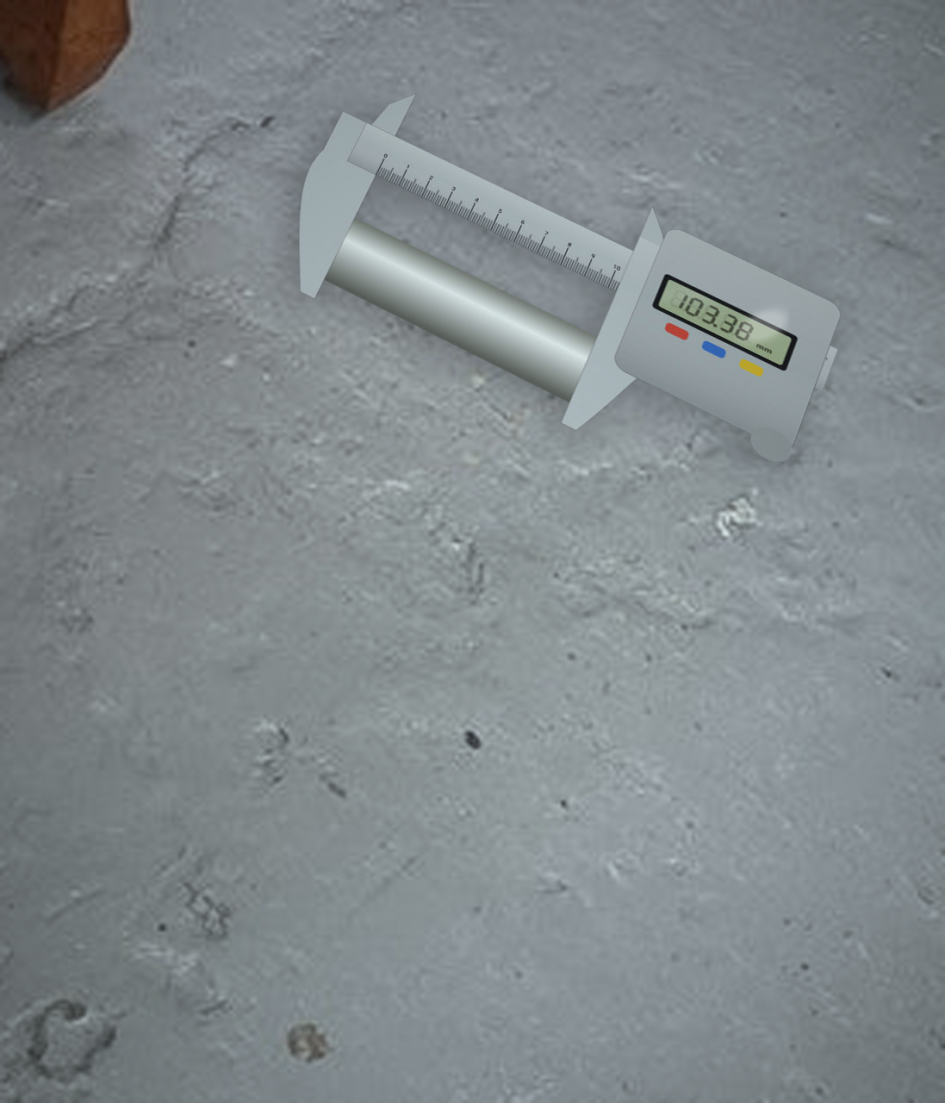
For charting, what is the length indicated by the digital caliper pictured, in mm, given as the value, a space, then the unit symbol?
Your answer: 103.38 mm
